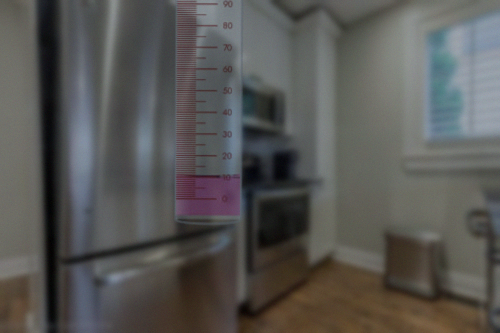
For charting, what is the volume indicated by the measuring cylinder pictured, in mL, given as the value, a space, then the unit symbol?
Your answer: 10 mL
